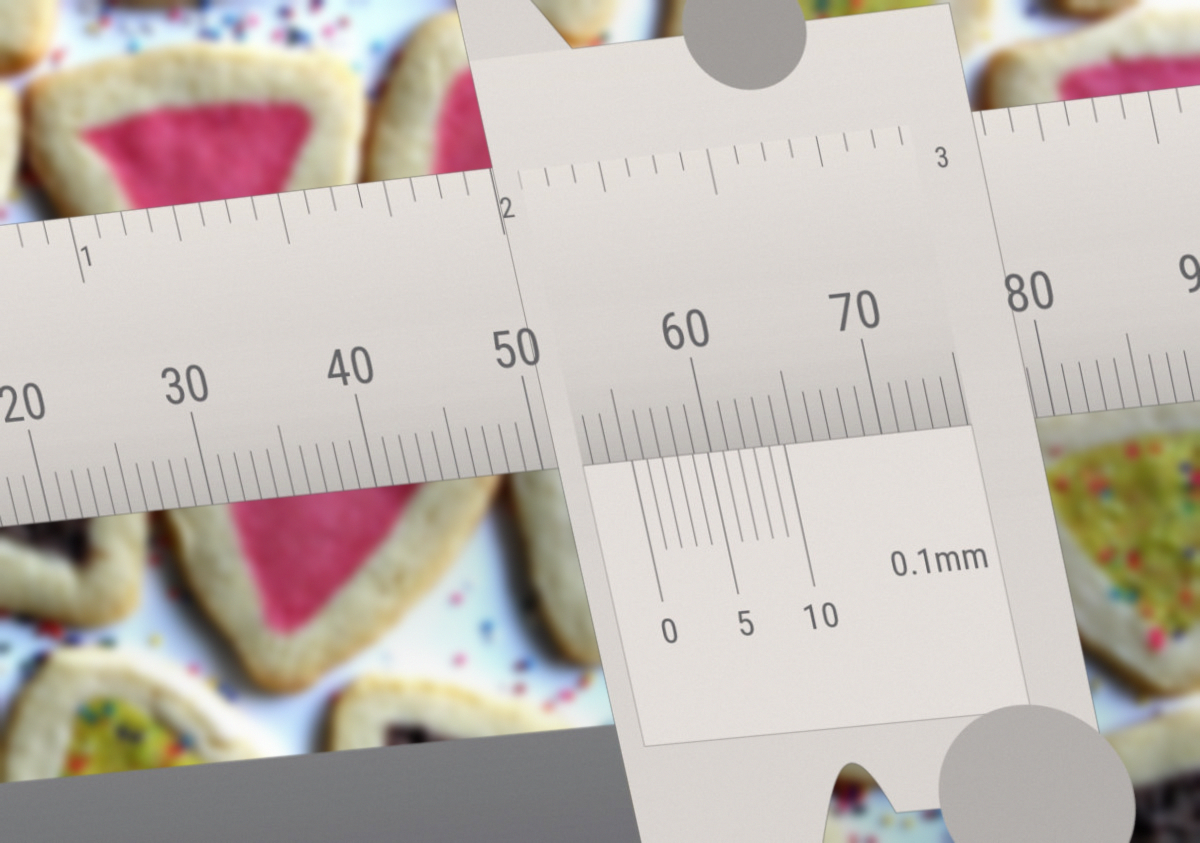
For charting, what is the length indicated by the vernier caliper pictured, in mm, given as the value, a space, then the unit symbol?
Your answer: 55.3 mm
